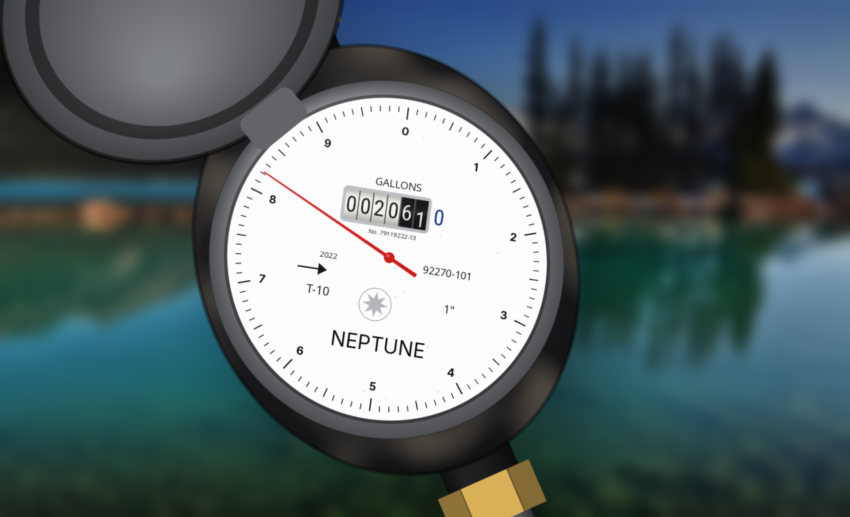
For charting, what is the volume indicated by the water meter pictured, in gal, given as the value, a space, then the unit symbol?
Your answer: 20608.2 gal
